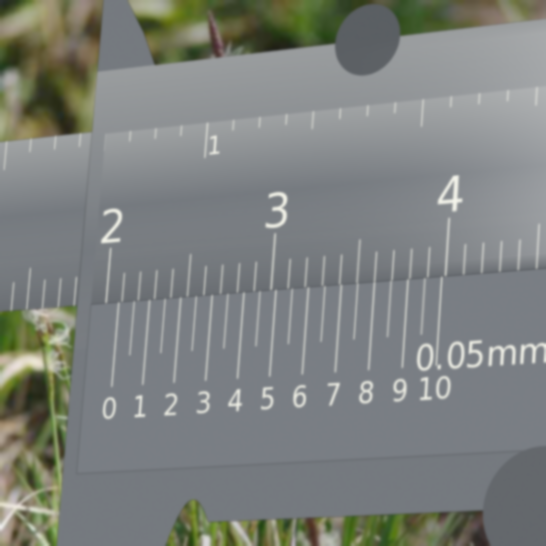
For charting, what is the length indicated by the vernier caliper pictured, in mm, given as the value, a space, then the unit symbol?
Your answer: 20.8 mm
